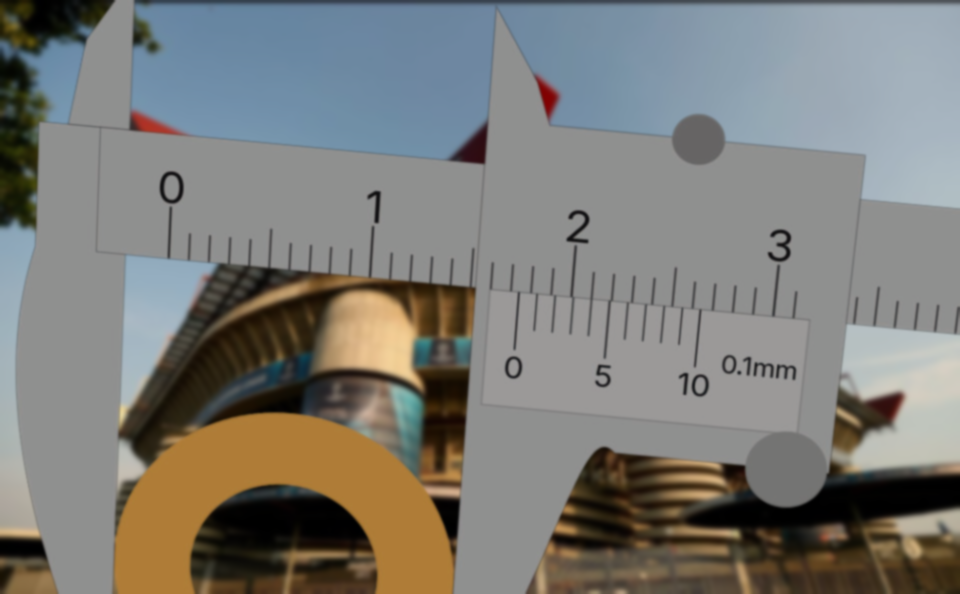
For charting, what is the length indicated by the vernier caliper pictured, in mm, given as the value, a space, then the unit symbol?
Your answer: 17.4 mm
